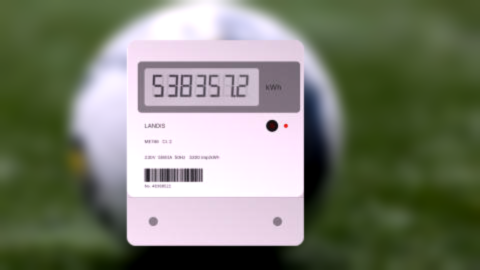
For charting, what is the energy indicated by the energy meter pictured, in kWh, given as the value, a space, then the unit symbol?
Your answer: 538357.2 kWh
